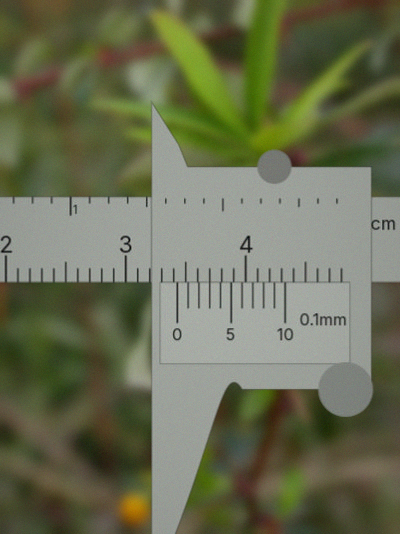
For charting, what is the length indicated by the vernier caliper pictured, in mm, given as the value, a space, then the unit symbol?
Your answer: 34.3 mm
